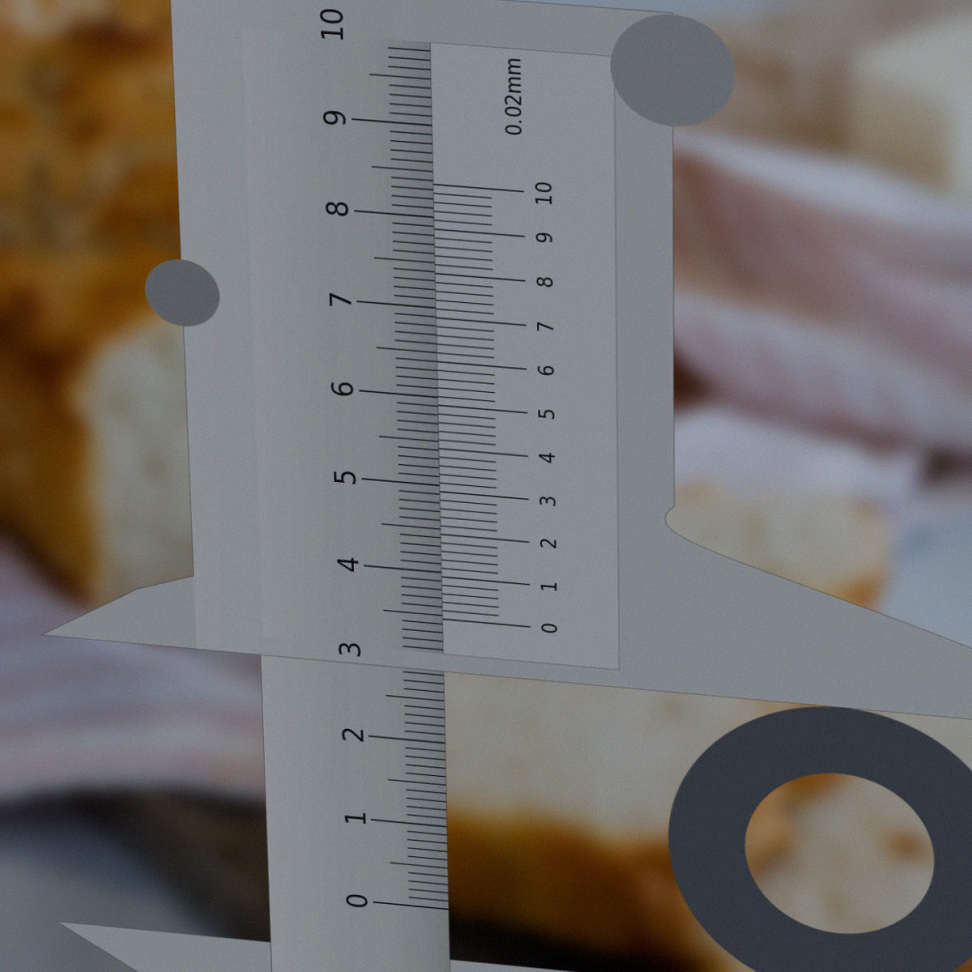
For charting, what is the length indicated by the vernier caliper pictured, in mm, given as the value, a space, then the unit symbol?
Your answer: 34.6 mm
